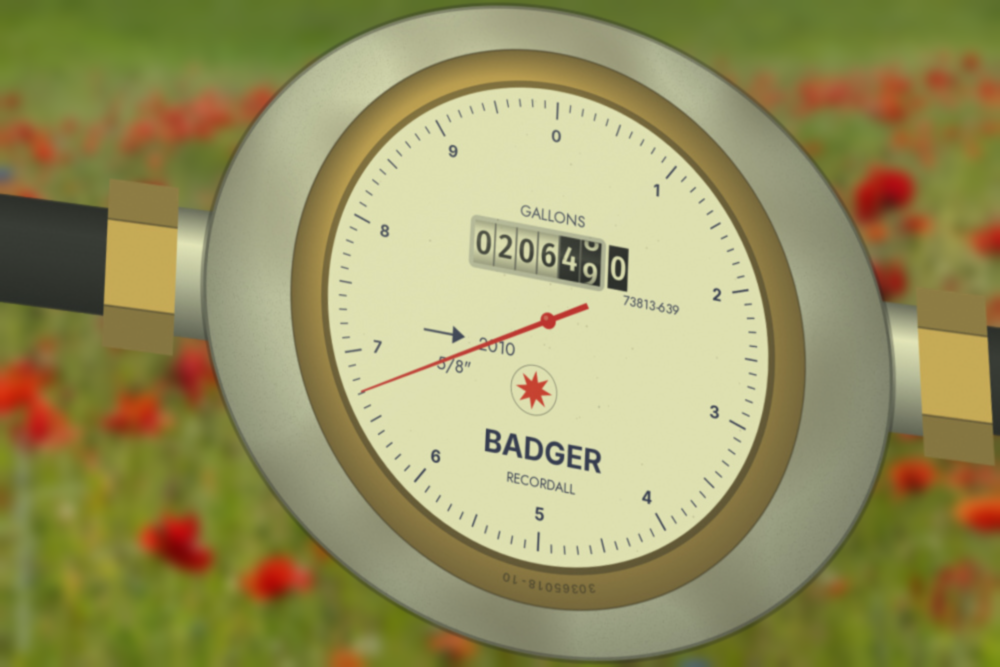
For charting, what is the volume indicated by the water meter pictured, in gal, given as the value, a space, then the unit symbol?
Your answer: 206486.7 gal
